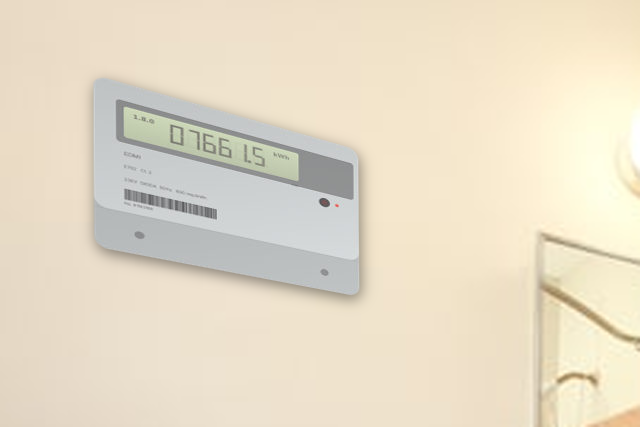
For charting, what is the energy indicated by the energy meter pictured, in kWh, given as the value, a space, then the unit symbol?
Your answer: 7661.5 kWh
